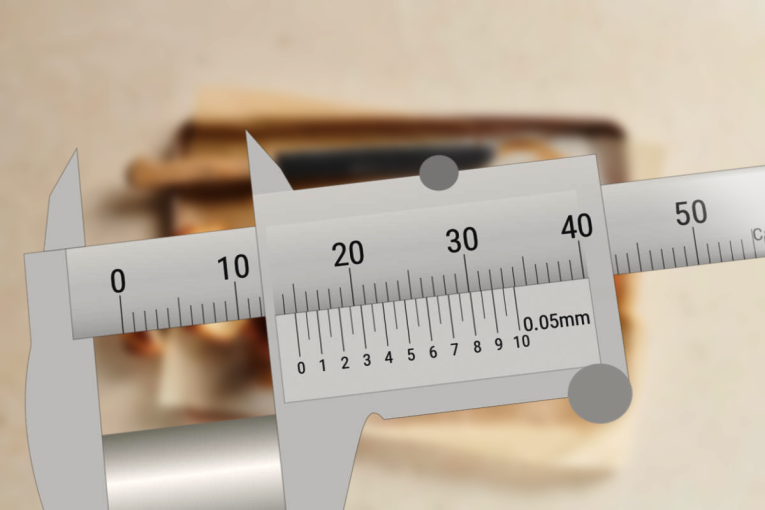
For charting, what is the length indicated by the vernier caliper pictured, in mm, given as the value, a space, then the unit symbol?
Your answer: 14.9 mm
